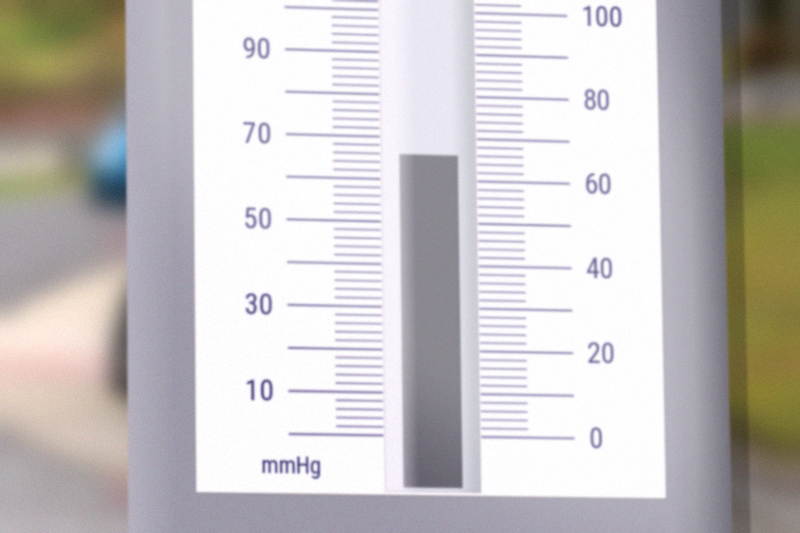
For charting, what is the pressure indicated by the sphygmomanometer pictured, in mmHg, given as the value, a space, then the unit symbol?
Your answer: 66 mmHg
